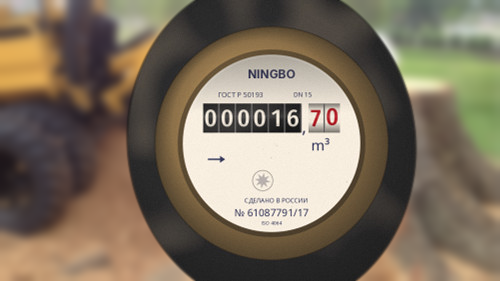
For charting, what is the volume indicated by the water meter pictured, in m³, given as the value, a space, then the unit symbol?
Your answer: 16.70 m³
